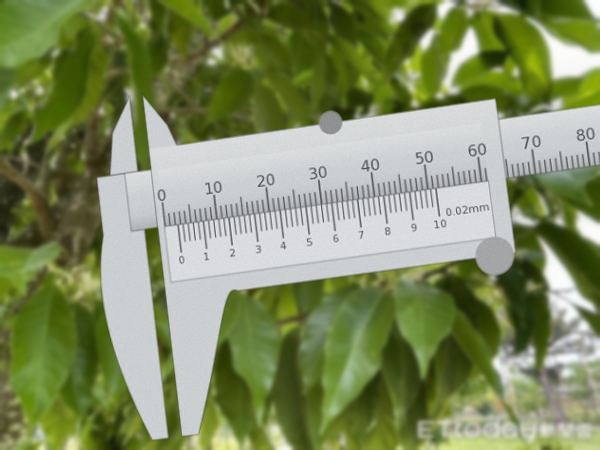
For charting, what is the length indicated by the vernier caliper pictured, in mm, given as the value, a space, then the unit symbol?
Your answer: 2.5 mm
